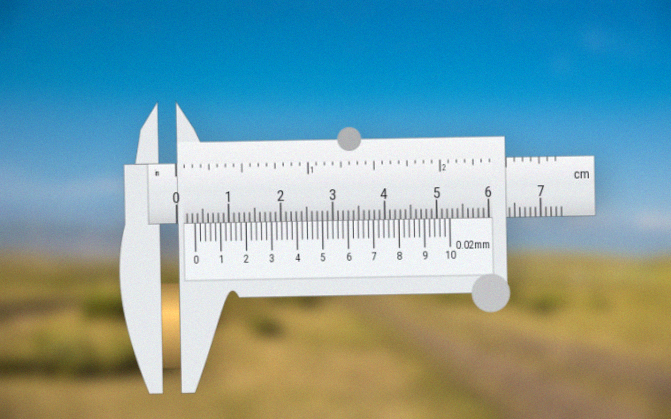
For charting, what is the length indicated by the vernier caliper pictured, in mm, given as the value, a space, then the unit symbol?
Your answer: 3.5 mm
